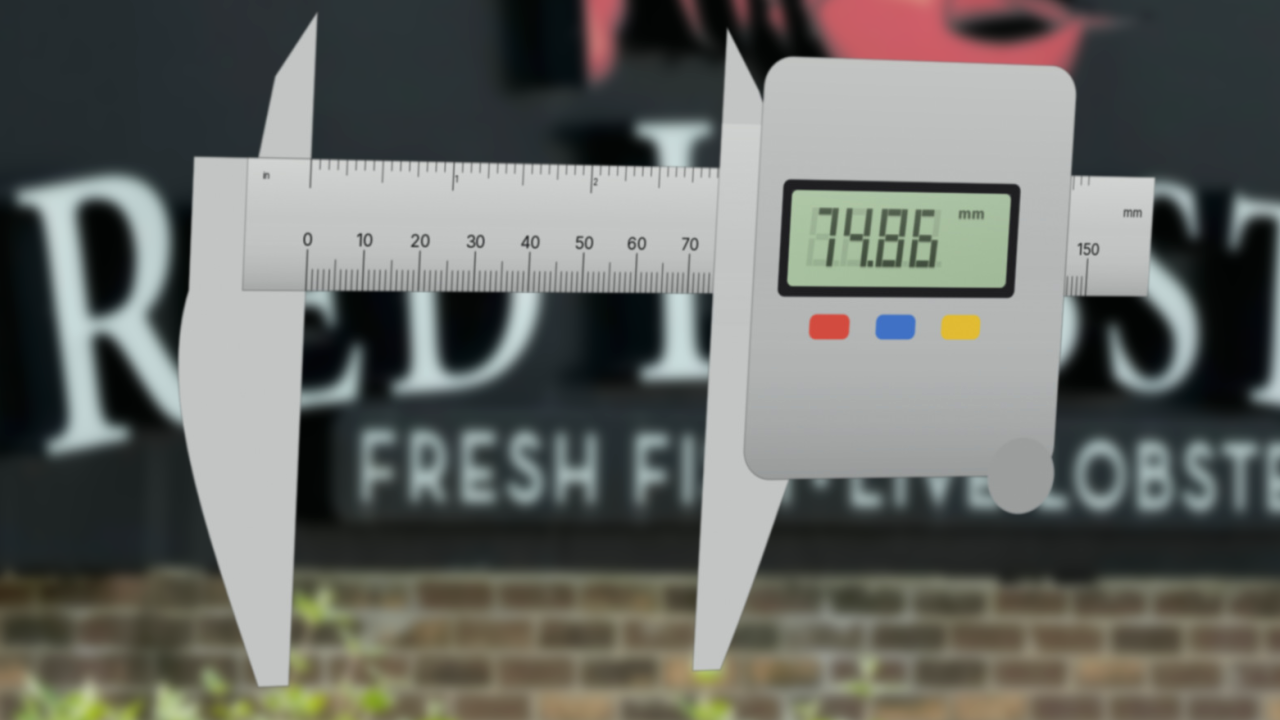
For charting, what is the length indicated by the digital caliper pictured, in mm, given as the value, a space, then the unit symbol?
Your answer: 74.86 mm
